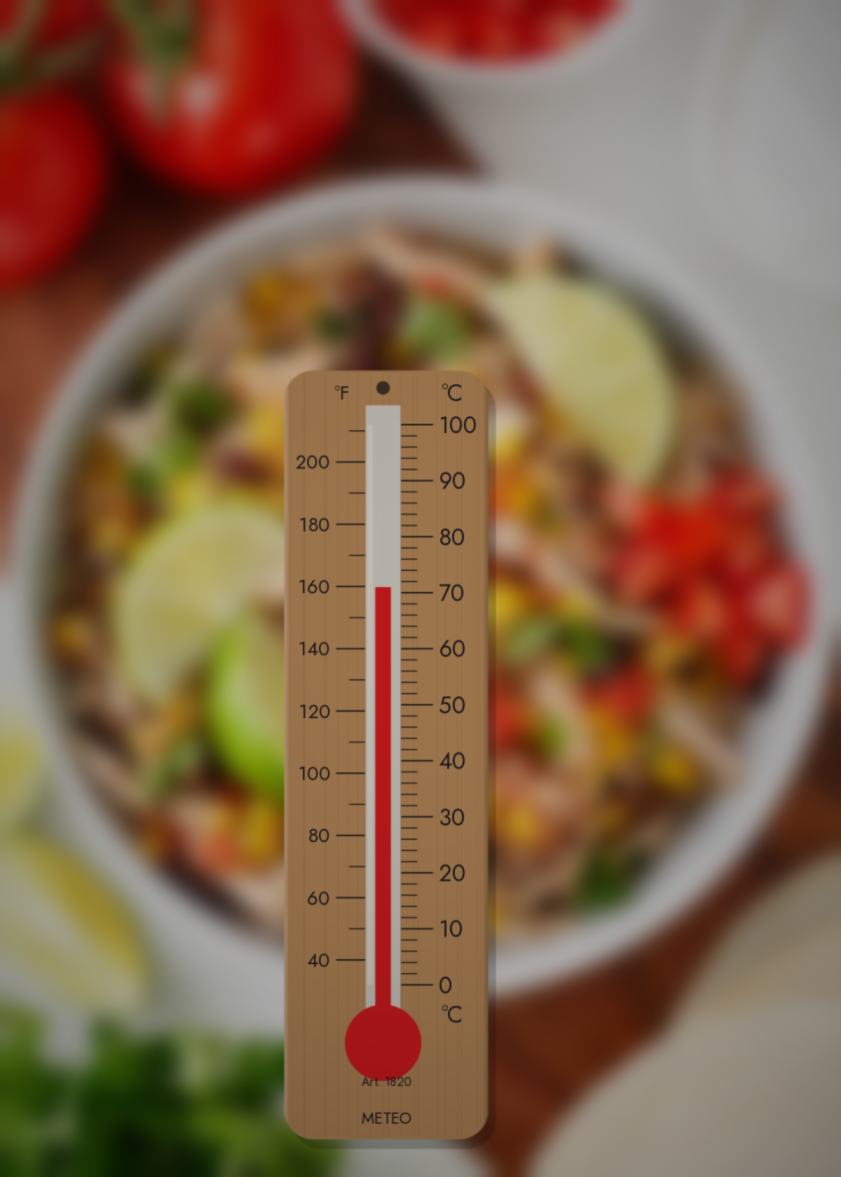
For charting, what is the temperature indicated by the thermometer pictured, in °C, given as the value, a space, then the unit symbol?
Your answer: 71 °C
